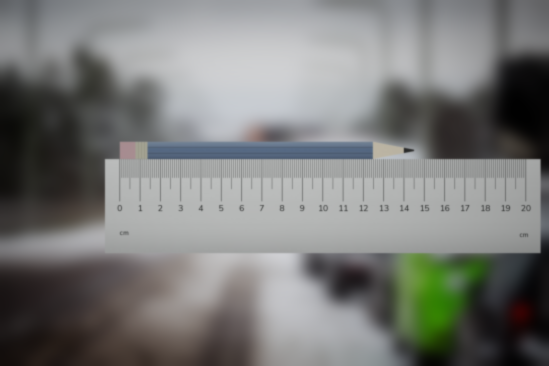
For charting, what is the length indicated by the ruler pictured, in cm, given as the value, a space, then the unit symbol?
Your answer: 14.5 cm
